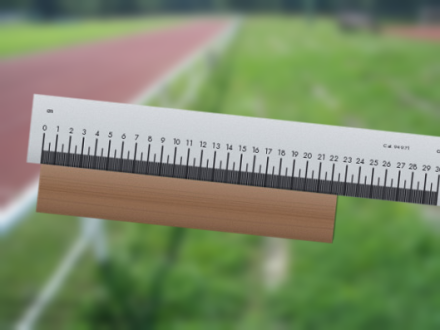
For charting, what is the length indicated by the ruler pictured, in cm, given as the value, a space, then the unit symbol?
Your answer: 22.5 cm
